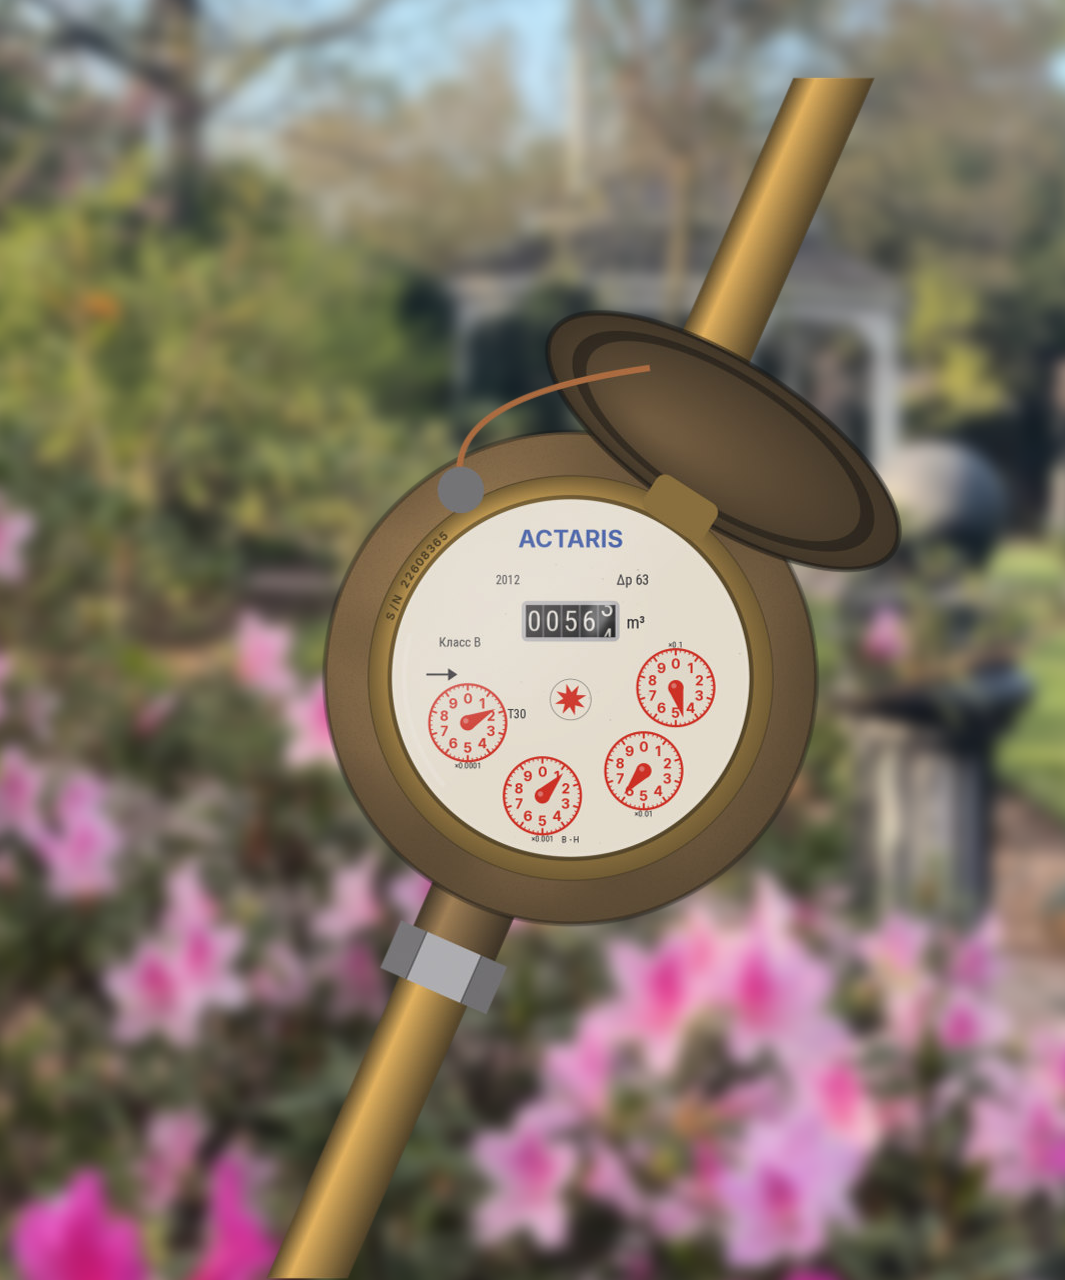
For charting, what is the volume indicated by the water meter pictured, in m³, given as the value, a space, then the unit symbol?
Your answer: 563.4611 m³
